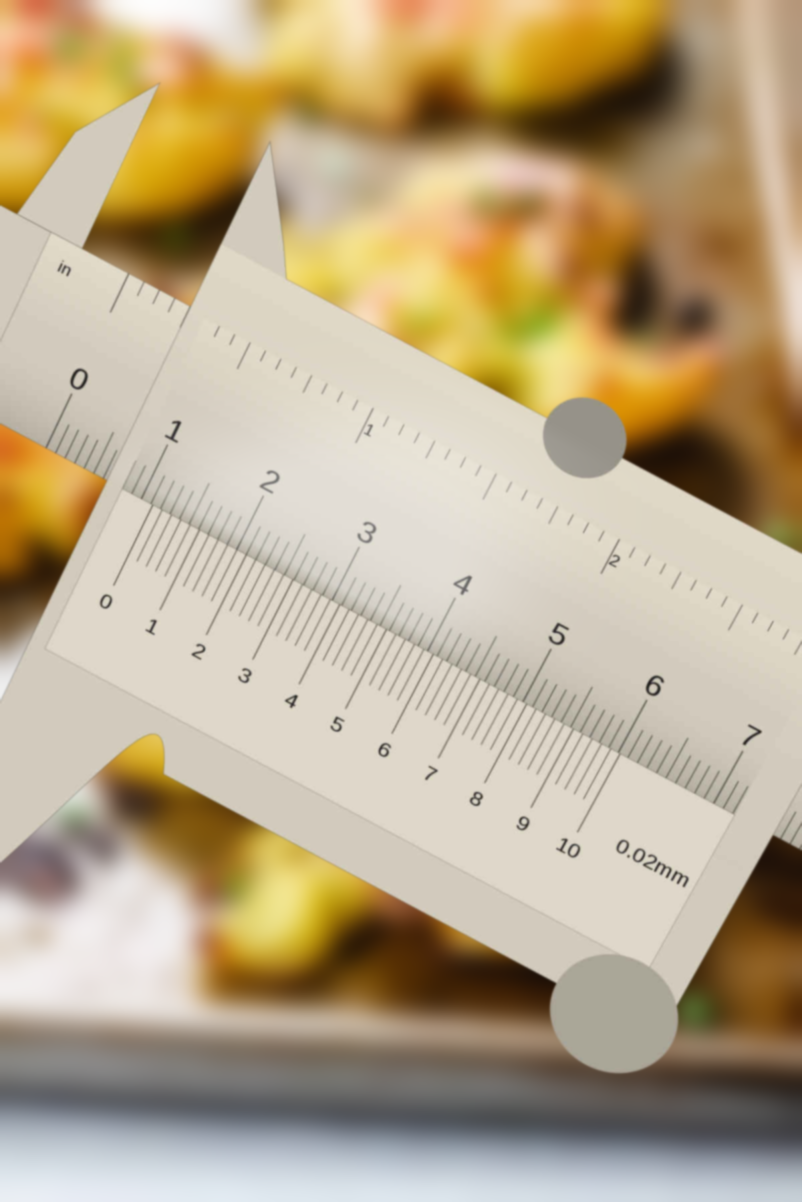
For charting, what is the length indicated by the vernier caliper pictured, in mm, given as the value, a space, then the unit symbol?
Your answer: 11.2 mm
